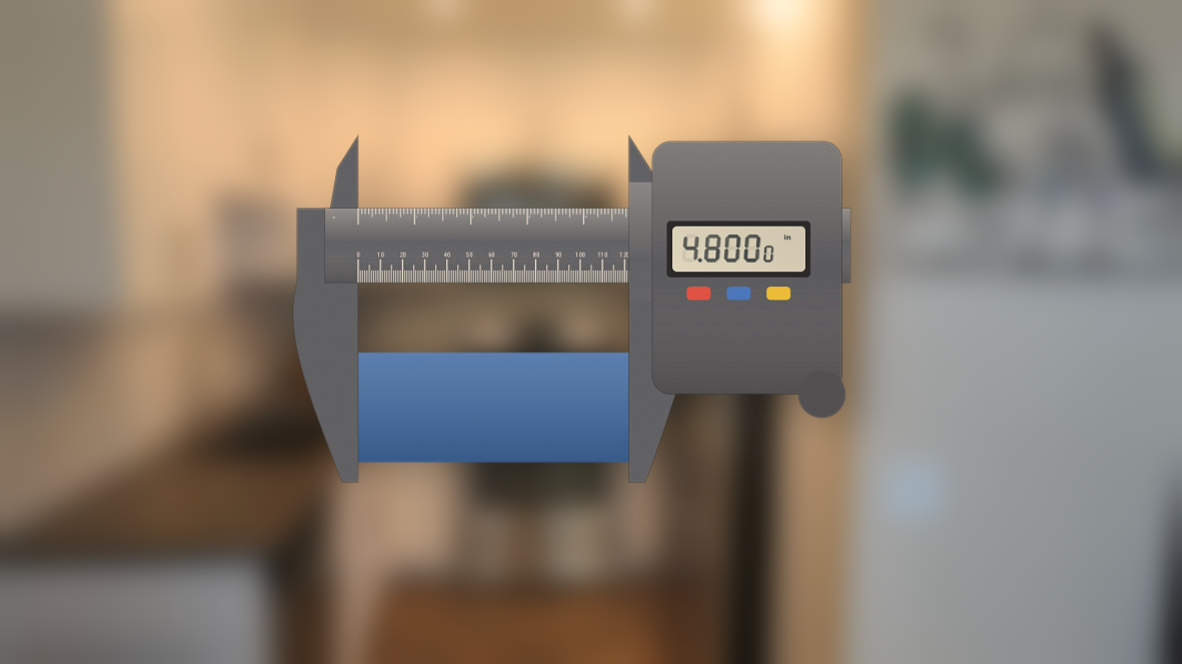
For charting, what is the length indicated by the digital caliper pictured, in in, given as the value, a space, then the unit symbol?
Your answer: 4.8000 in
